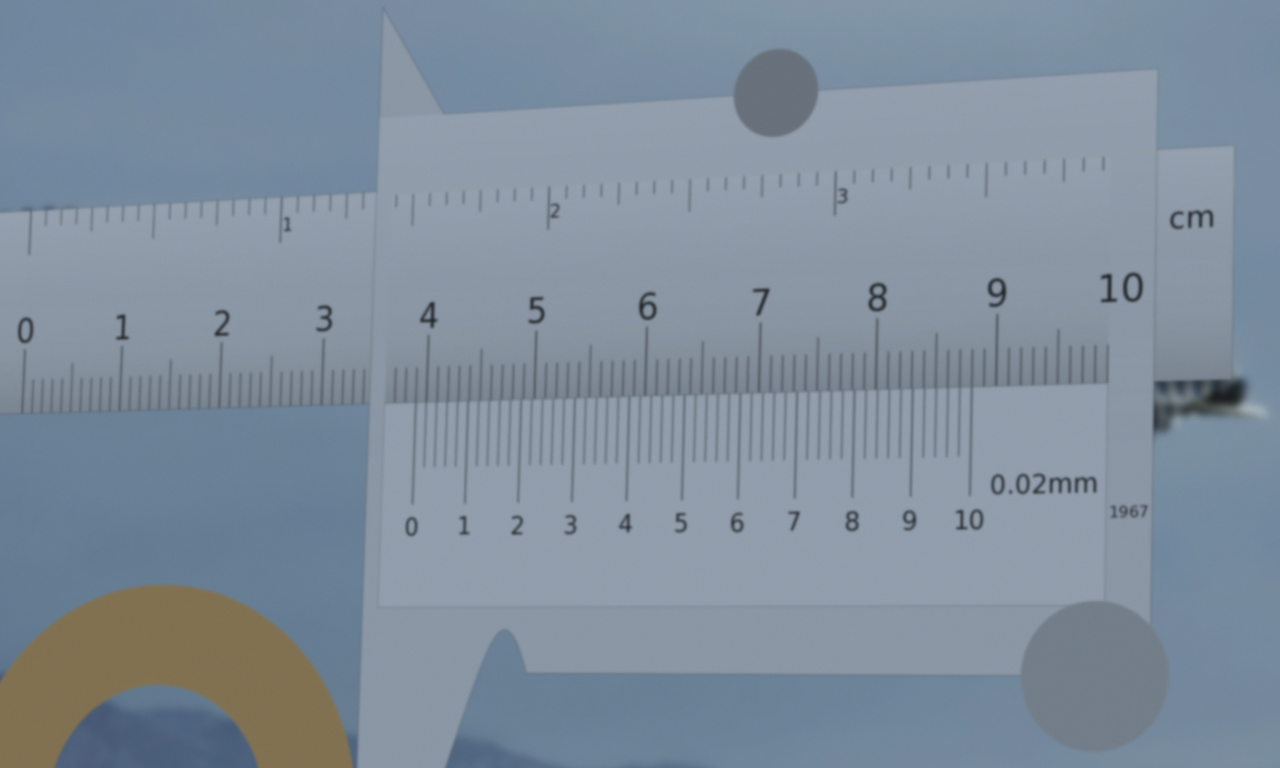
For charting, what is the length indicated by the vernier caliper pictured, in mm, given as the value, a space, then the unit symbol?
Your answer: 39.0 mm
